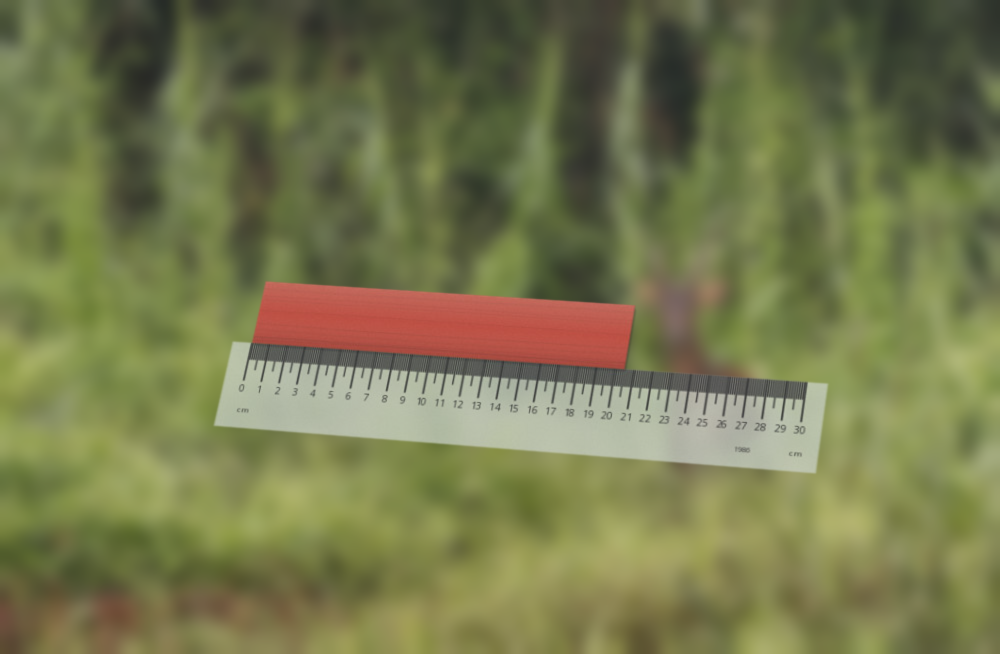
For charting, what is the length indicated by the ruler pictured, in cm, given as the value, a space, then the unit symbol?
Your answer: 20.5 cm
